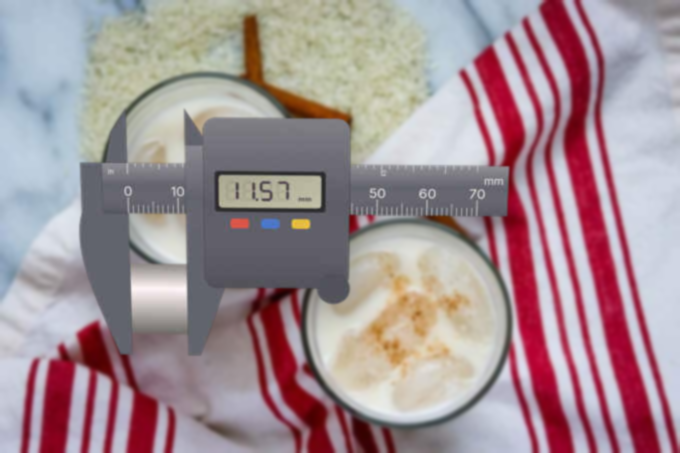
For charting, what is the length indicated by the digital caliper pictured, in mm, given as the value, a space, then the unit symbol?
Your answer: 11.57 mm
